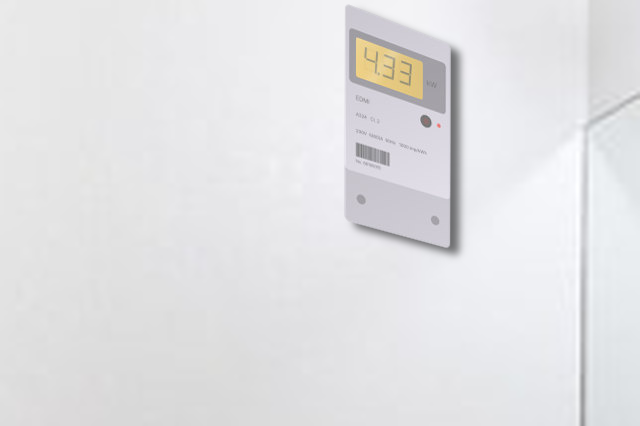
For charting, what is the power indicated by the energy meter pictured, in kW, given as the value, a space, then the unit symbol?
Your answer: 4.33 kW
